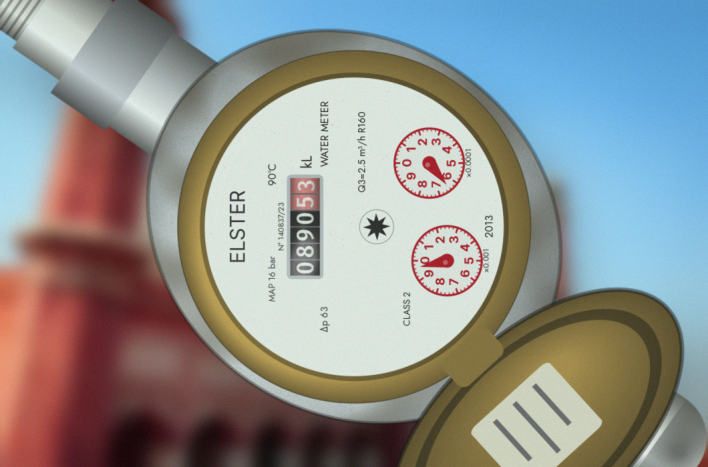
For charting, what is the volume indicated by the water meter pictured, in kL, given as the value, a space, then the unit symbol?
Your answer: 890.5296 kL
